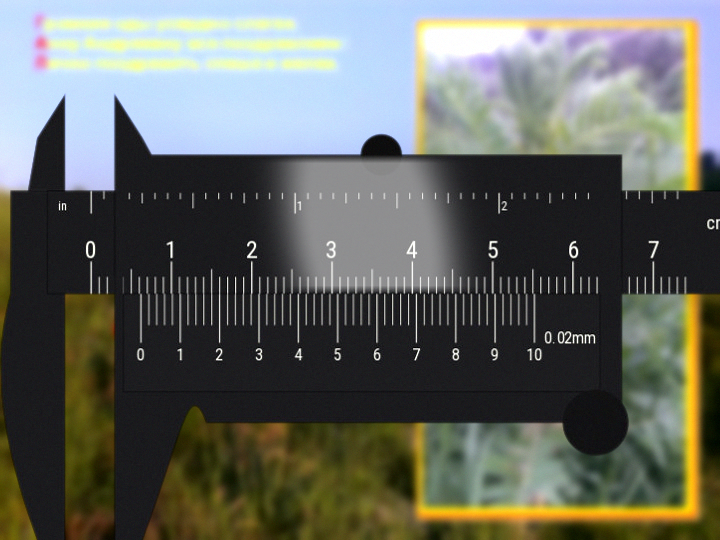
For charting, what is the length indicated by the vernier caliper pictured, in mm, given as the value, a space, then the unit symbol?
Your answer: 6.2 mm
